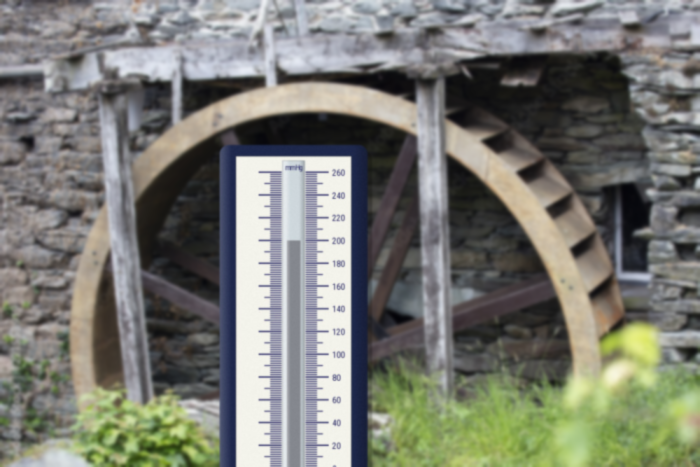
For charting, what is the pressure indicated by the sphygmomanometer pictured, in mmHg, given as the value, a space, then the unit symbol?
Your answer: 200 mmHg
